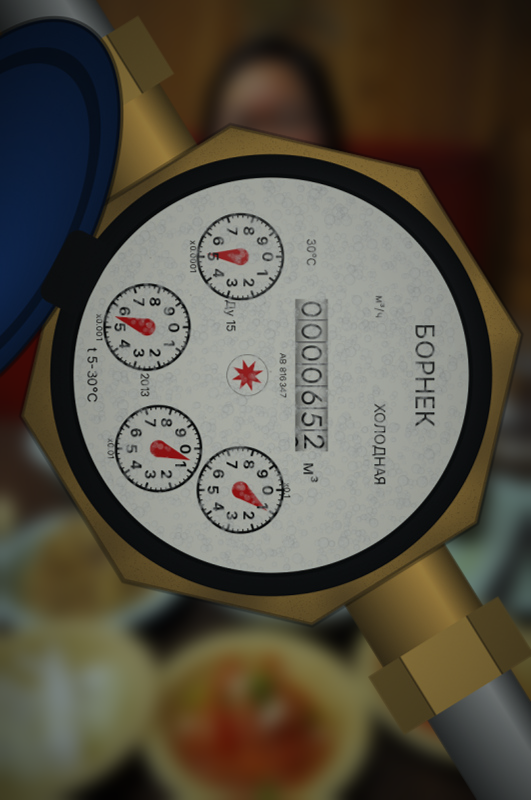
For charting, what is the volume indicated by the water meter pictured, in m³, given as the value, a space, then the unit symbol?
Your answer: 652.1055 m³
